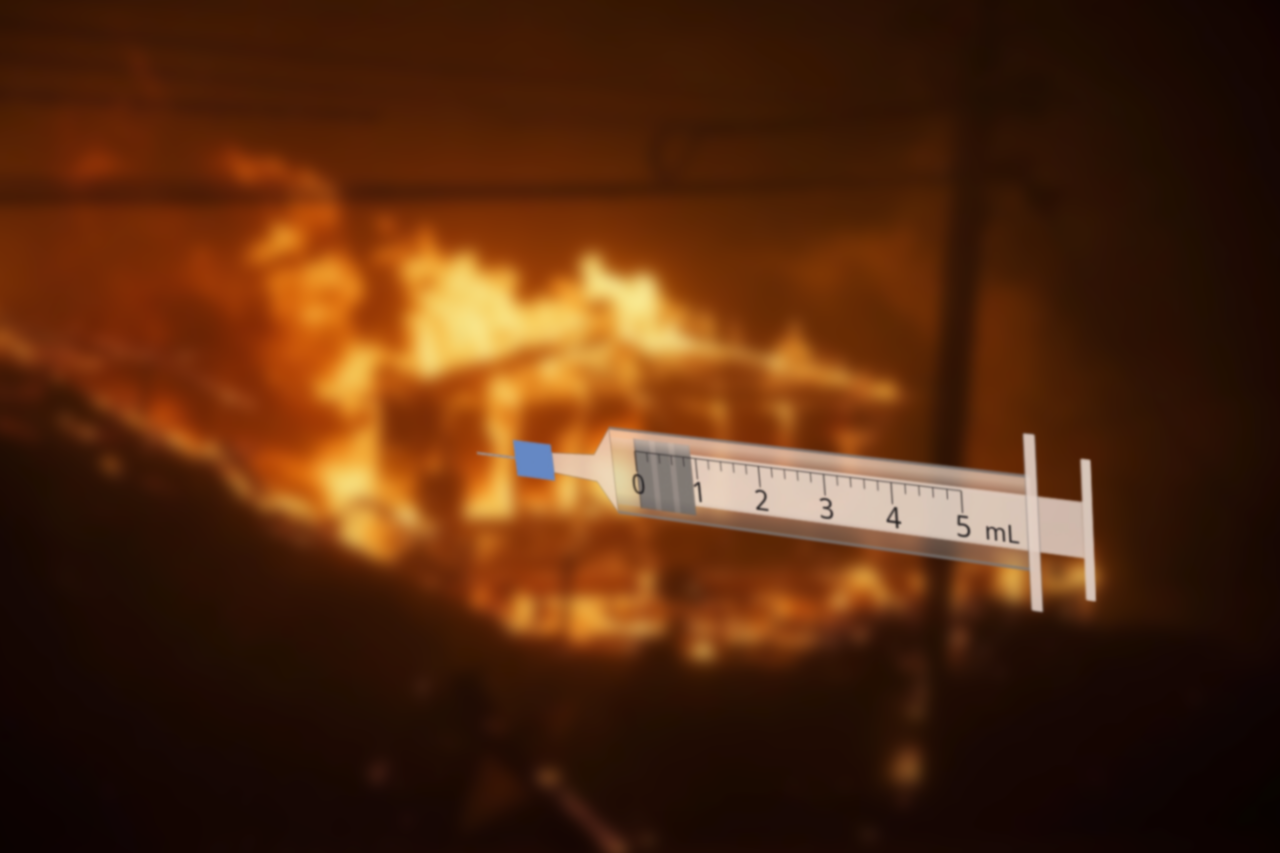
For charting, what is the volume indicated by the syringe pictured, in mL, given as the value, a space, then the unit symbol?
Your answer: 0 mL
